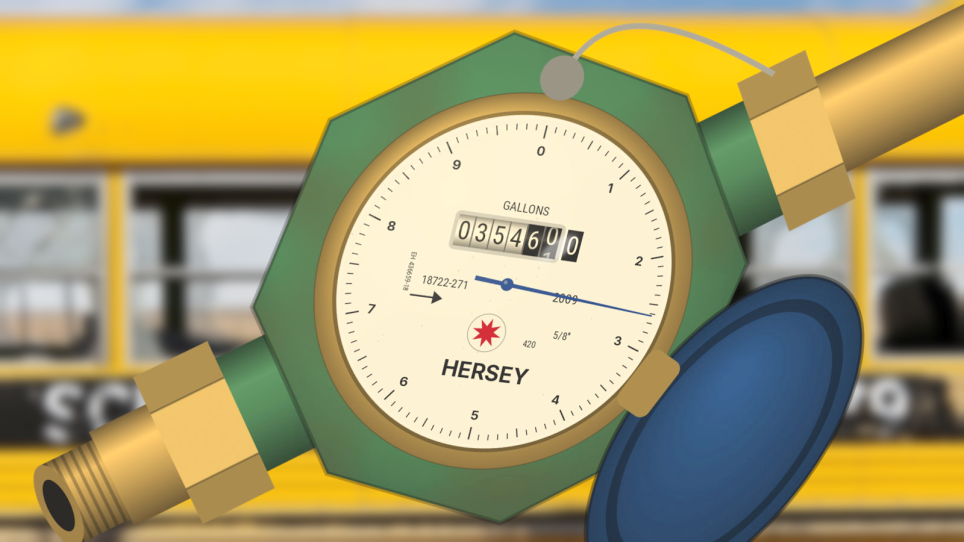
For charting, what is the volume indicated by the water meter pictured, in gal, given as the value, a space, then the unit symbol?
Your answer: 354602.6 gal
